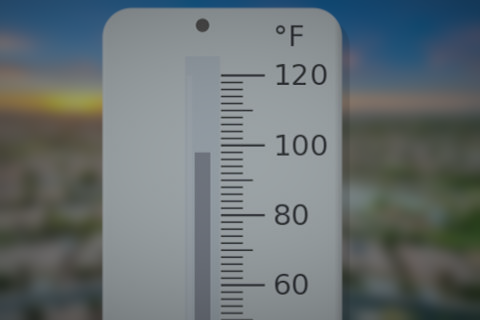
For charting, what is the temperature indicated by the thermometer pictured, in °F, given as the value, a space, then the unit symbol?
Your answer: 98 °F
